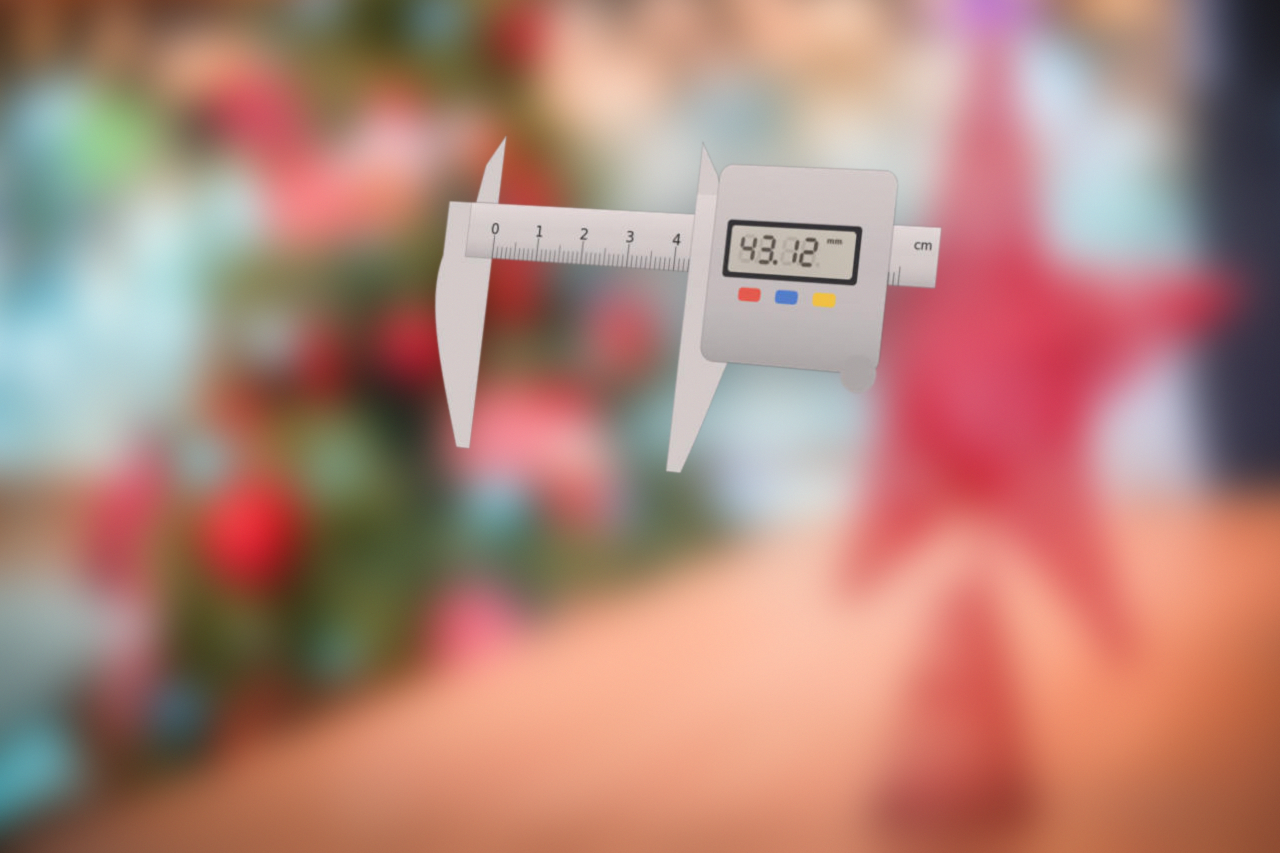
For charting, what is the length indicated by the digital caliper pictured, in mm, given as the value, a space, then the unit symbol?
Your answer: 43.12 mm
